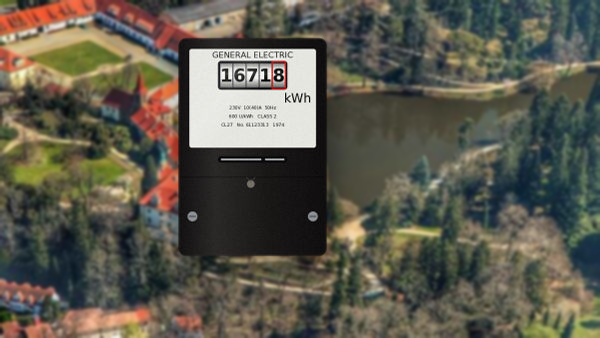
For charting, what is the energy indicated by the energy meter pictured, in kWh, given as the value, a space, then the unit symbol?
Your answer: 1671.8 kWh
